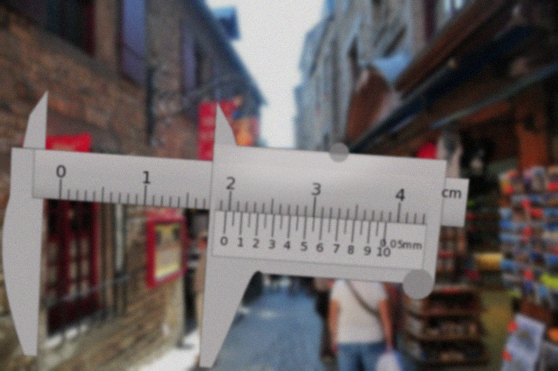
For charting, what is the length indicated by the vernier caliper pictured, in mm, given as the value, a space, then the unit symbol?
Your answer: 19.6 mm
